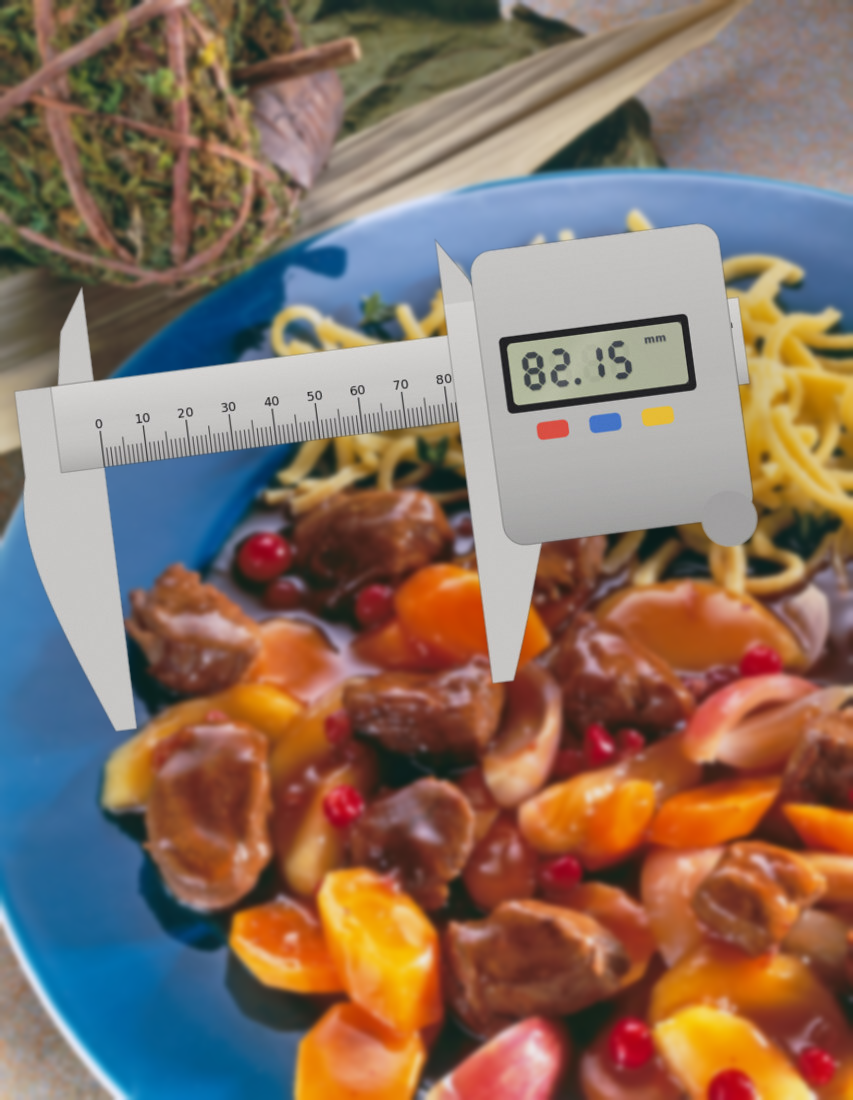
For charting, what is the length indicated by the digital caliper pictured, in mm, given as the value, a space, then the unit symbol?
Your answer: 82.15 mm
